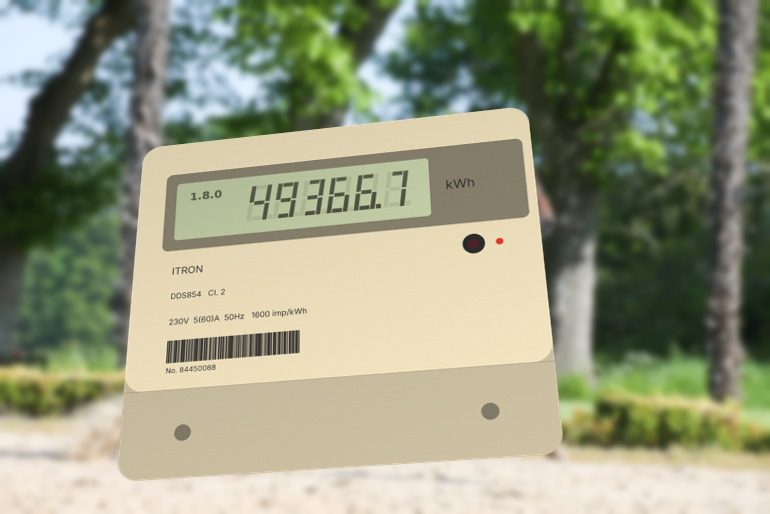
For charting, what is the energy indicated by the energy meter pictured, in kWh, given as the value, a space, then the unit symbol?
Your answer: 49366.7 kWh
